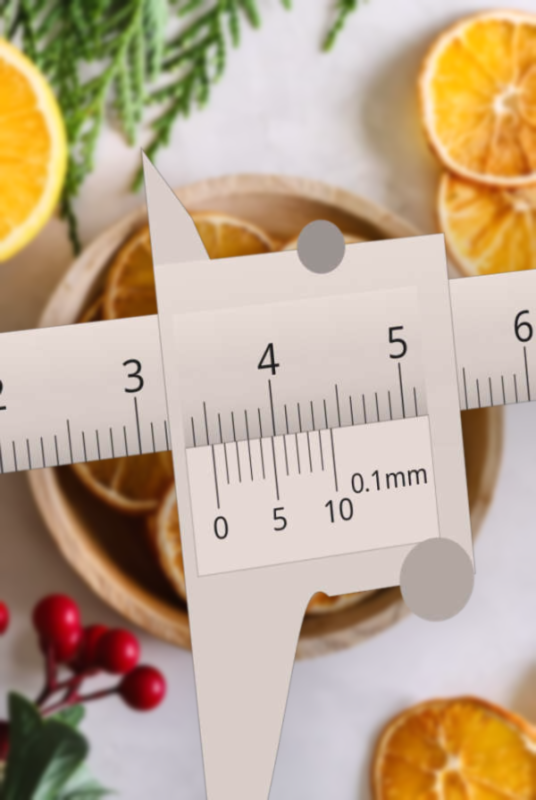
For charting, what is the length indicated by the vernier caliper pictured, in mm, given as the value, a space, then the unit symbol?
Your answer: 35.3 mm
